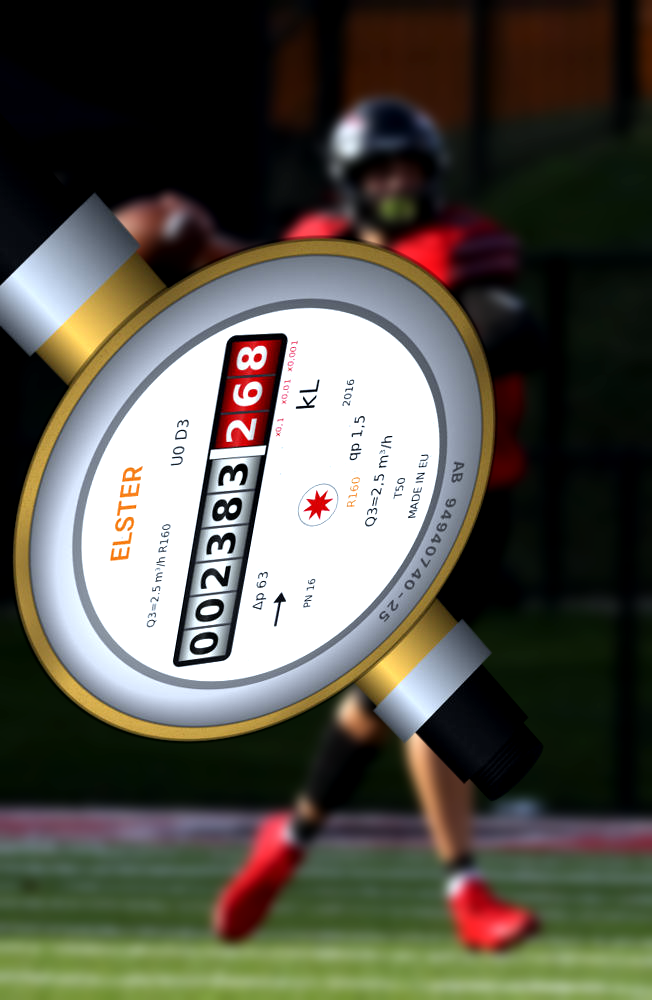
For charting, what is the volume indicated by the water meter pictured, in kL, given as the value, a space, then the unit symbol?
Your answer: 2383.268 kL
